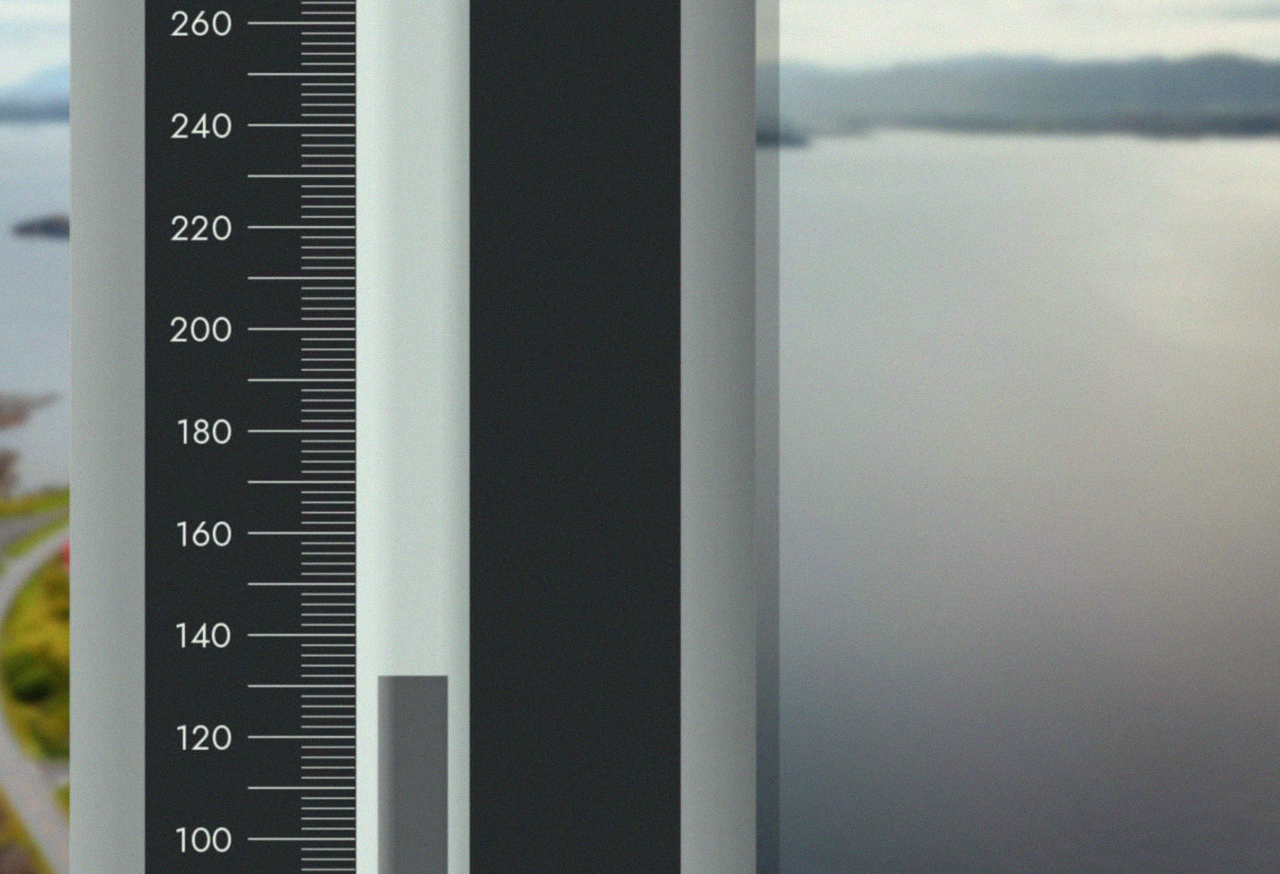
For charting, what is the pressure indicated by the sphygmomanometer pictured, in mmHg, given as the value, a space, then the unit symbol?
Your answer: 132 mmHg
